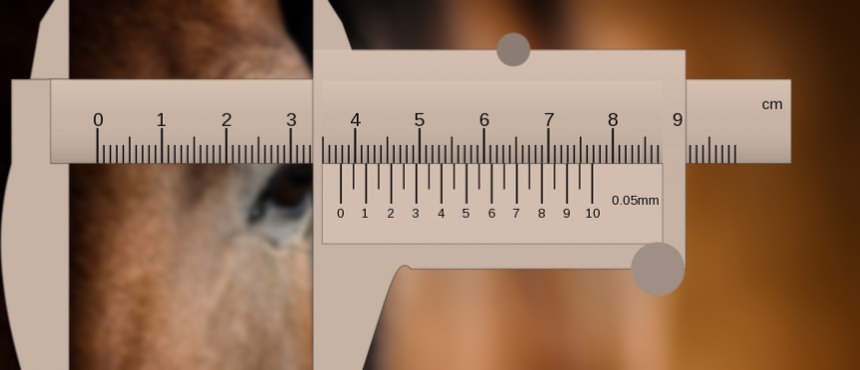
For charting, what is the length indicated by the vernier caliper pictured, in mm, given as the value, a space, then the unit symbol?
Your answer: 37.8 mm
